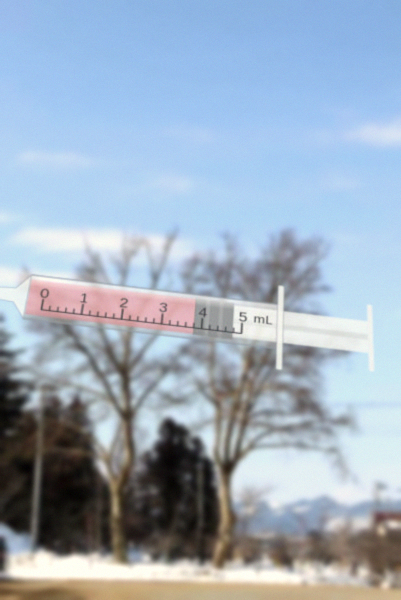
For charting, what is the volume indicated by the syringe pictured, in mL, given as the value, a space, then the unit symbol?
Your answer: 3.8 mL
